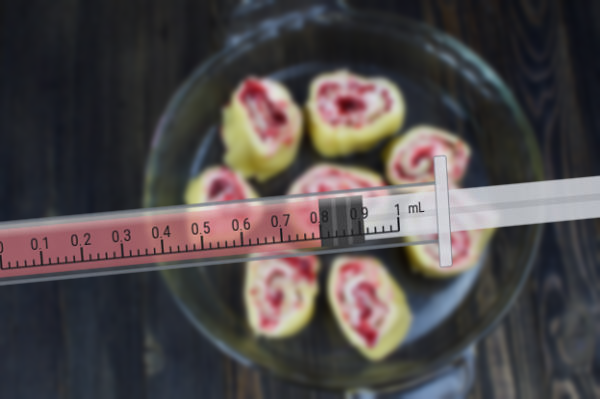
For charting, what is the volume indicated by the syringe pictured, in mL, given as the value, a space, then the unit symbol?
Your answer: 0.8 mL
